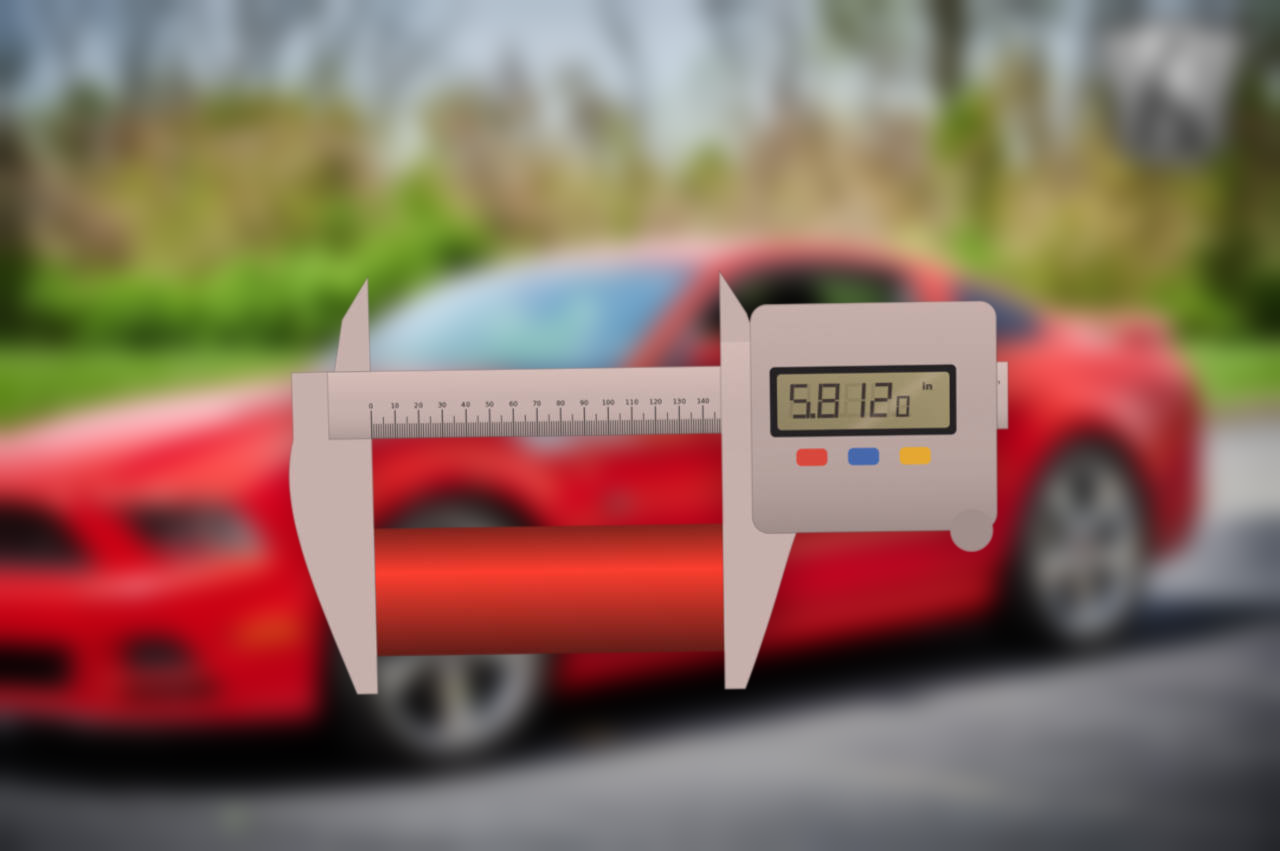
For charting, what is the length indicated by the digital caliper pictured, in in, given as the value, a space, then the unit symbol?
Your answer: 5.8120 in
